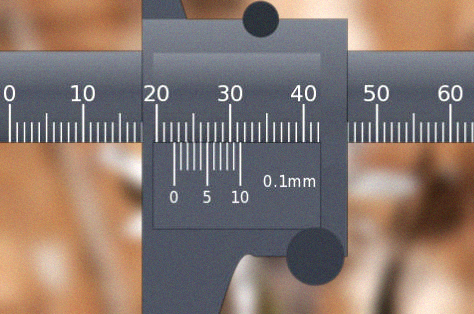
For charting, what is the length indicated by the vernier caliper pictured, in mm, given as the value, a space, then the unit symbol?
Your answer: 22.4 mm
